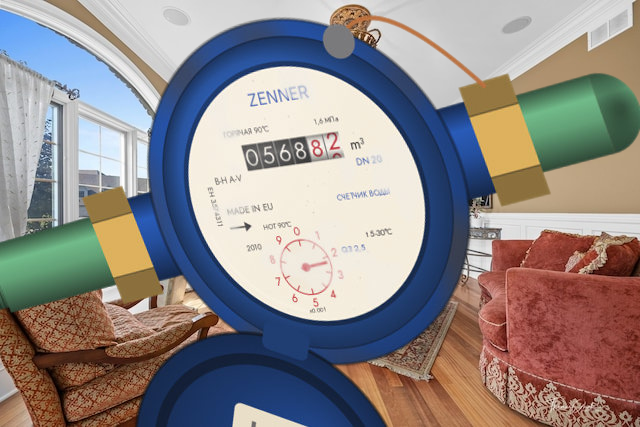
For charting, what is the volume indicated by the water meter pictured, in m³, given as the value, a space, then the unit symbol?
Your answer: 568.822 m³
